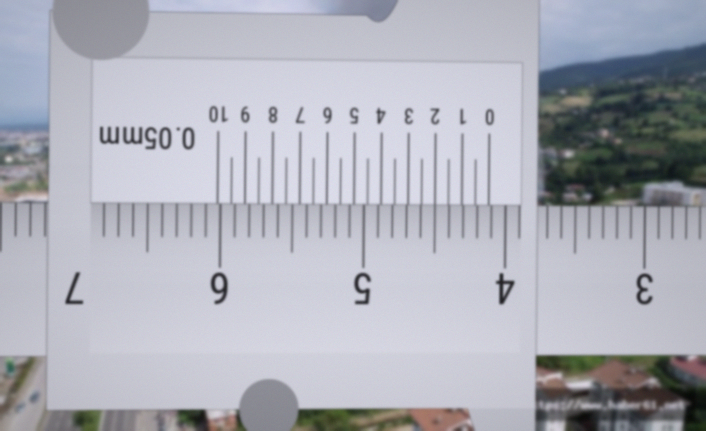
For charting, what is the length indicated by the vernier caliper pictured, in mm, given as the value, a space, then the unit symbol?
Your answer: 41.2 mm
